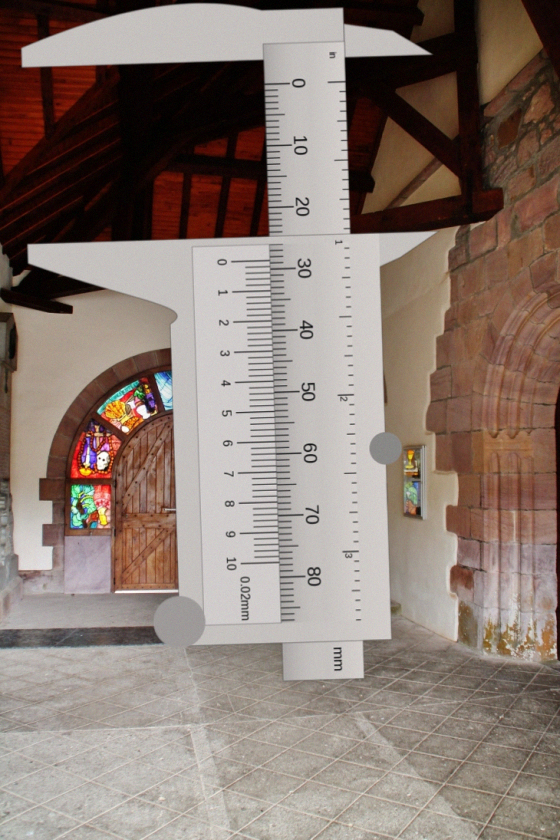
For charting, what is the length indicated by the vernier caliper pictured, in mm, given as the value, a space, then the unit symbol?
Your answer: 28.6 mm
